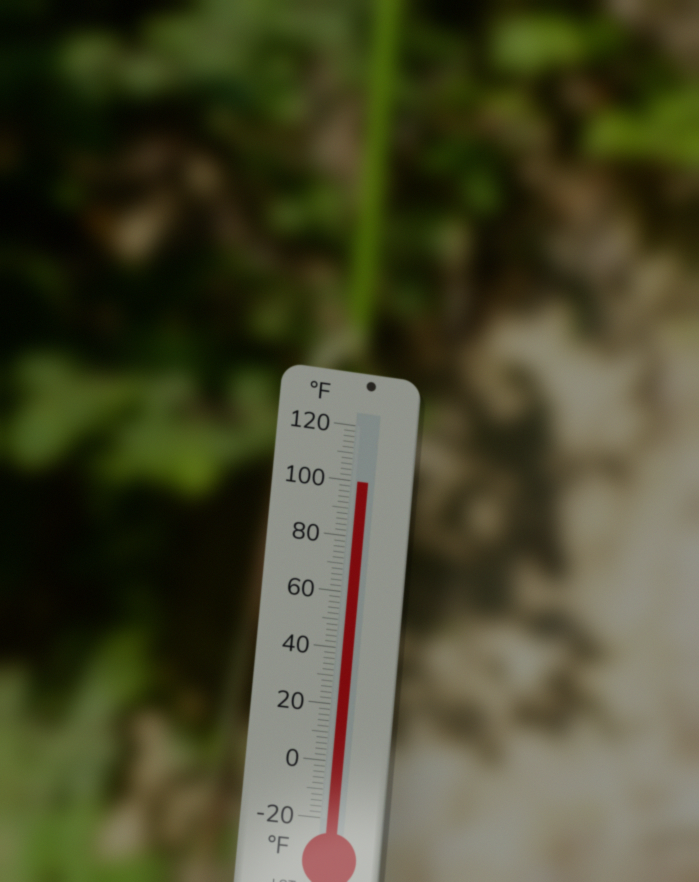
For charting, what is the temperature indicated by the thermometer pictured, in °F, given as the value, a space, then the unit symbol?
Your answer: 100 °F
